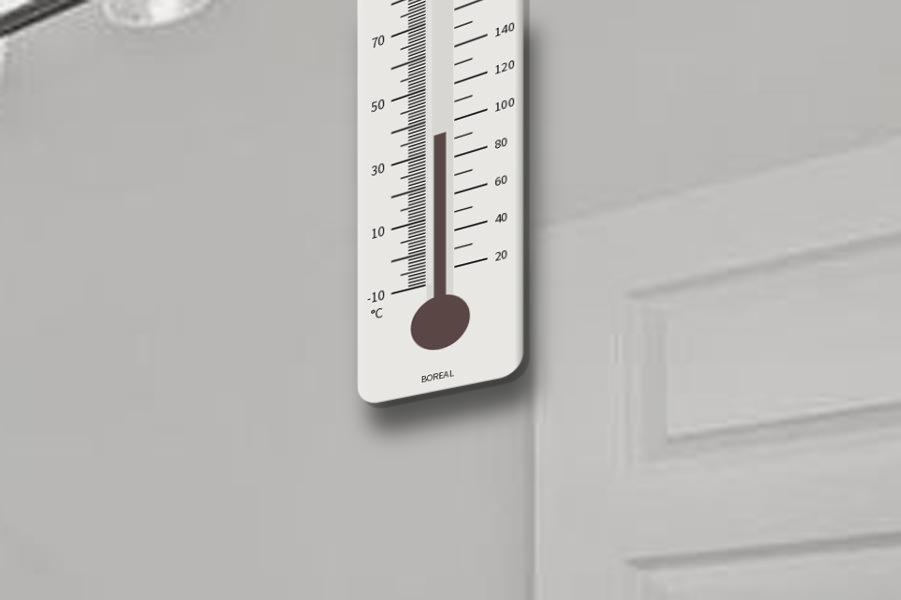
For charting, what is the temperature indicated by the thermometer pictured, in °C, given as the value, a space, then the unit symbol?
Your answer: 35 °C
